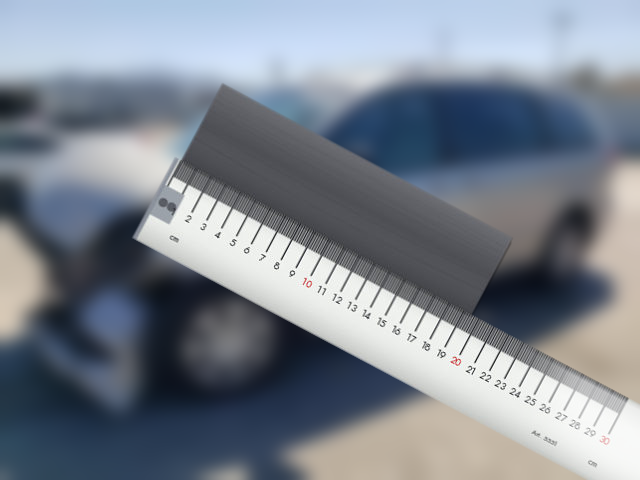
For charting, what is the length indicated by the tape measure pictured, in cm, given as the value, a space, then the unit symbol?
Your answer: 19.5 cm
